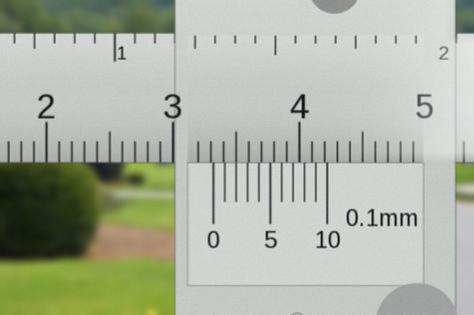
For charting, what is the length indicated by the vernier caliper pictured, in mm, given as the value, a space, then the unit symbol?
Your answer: 33.2 mm
